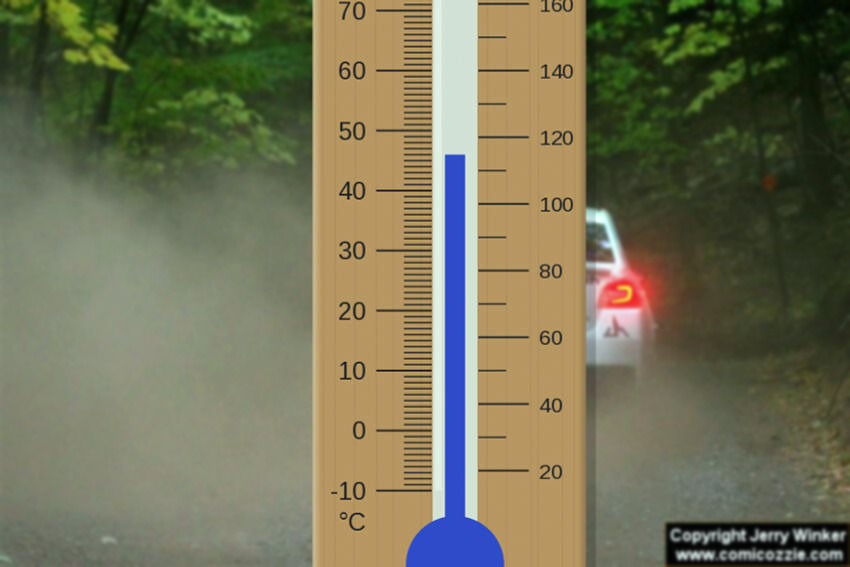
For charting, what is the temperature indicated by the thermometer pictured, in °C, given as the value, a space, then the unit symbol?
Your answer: 46 °C
